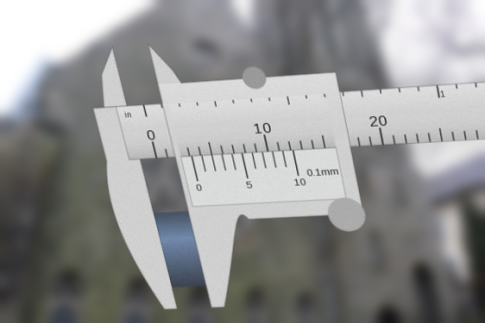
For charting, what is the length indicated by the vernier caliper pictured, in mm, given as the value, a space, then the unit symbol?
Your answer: 3.2 mm
